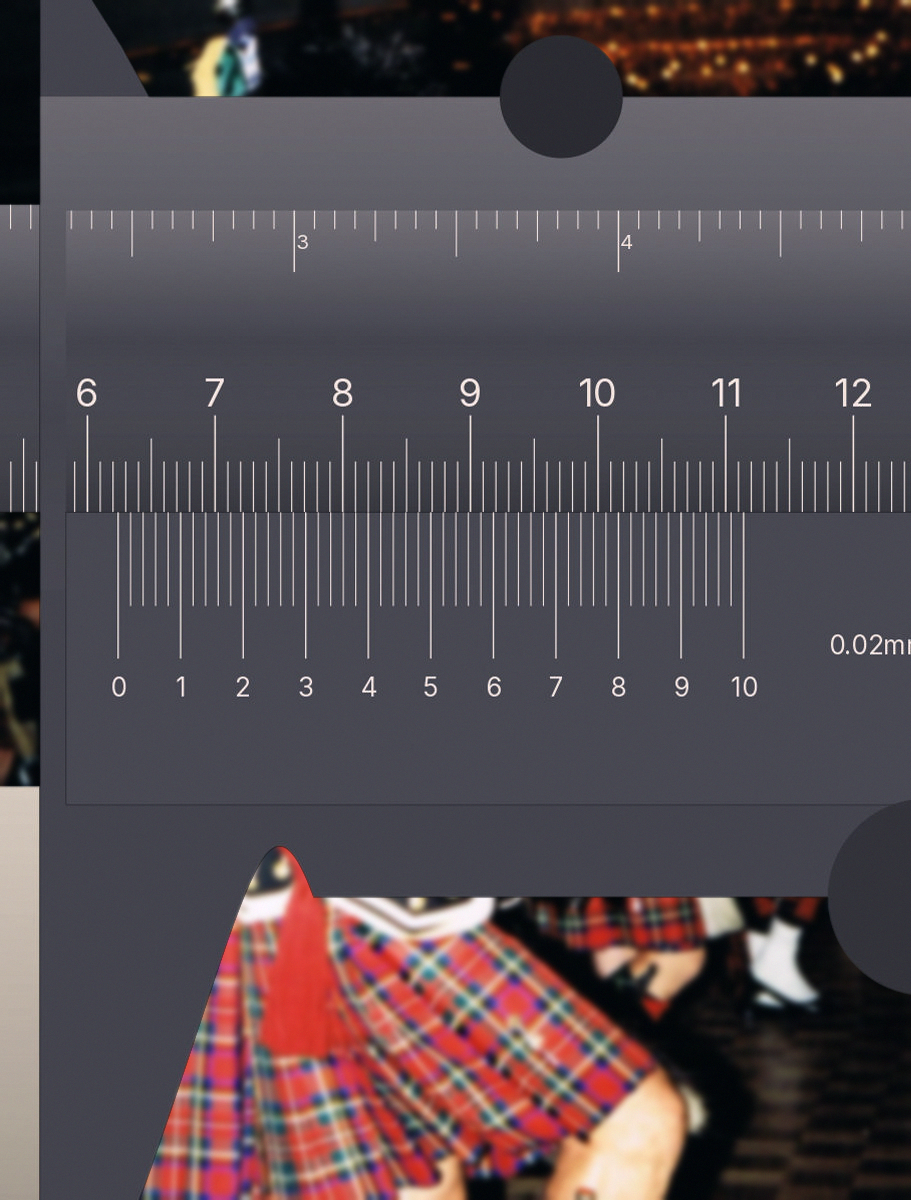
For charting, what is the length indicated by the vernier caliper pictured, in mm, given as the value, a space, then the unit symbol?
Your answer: 62.4 mm
